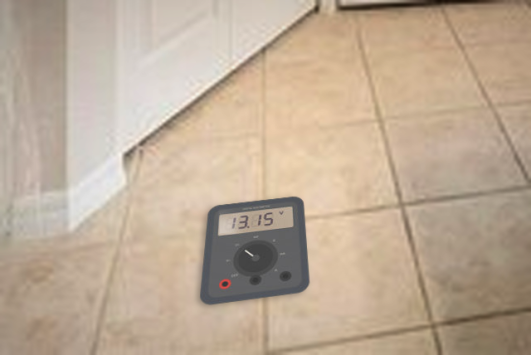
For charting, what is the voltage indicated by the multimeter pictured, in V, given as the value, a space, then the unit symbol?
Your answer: 13.15 V
